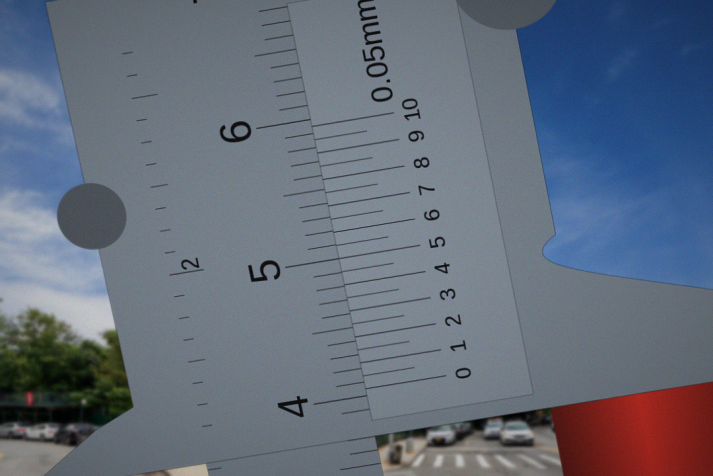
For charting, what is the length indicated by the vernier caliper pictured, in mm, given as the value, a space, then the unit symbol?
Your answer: 40.5 mm
